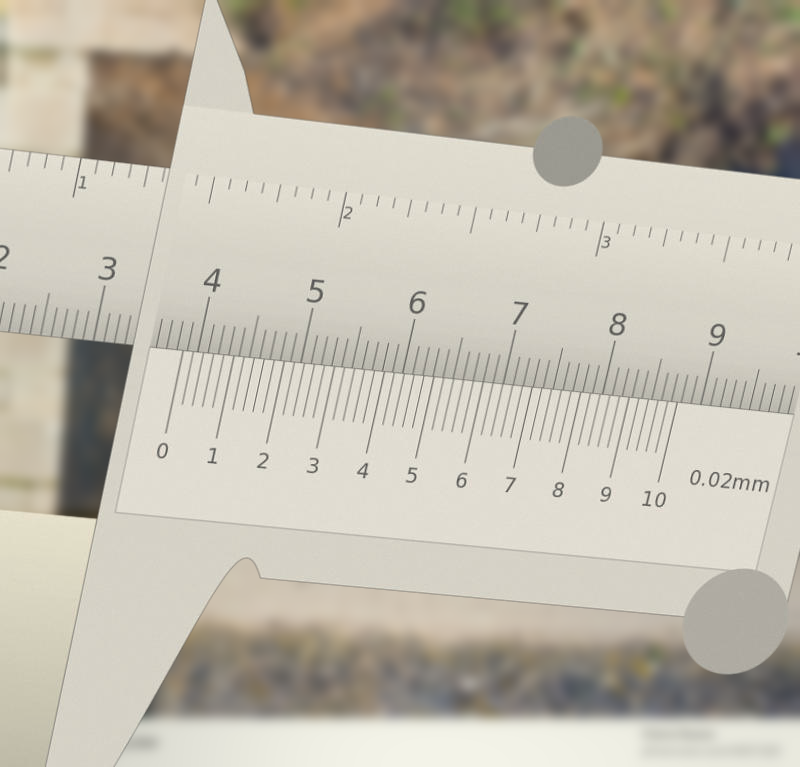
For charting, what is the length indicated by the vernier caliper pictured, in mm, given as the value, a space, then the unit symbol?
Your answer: 38.6 mm
